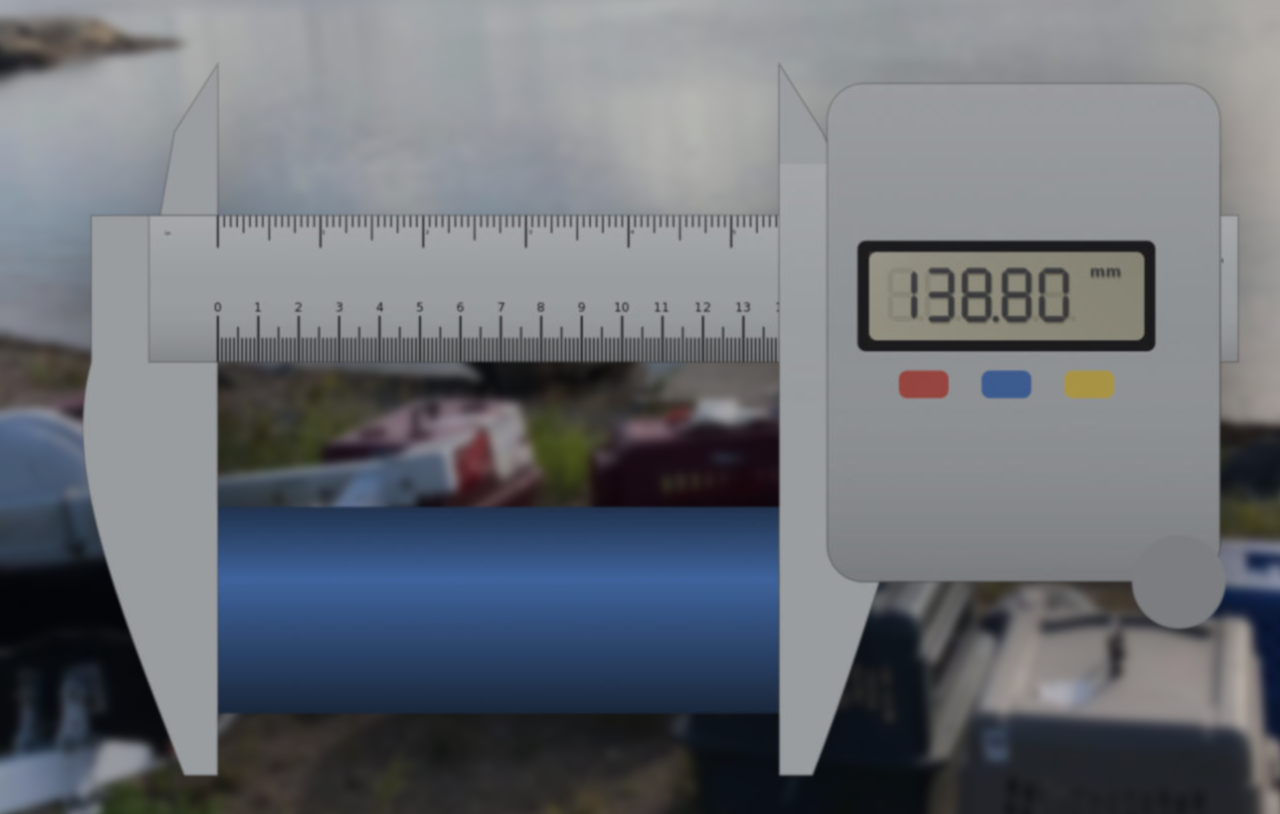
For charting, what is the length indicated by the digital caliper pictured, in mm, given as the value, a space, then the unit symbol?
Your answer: 138.80 mm
